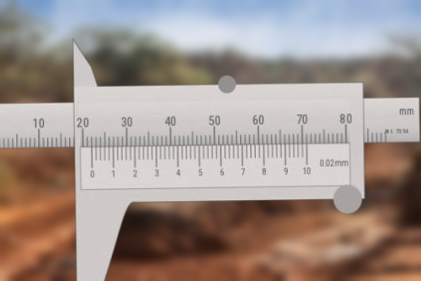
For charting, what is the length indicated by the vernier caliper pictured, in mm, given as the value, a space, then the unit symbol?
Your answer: 22.0 mm
